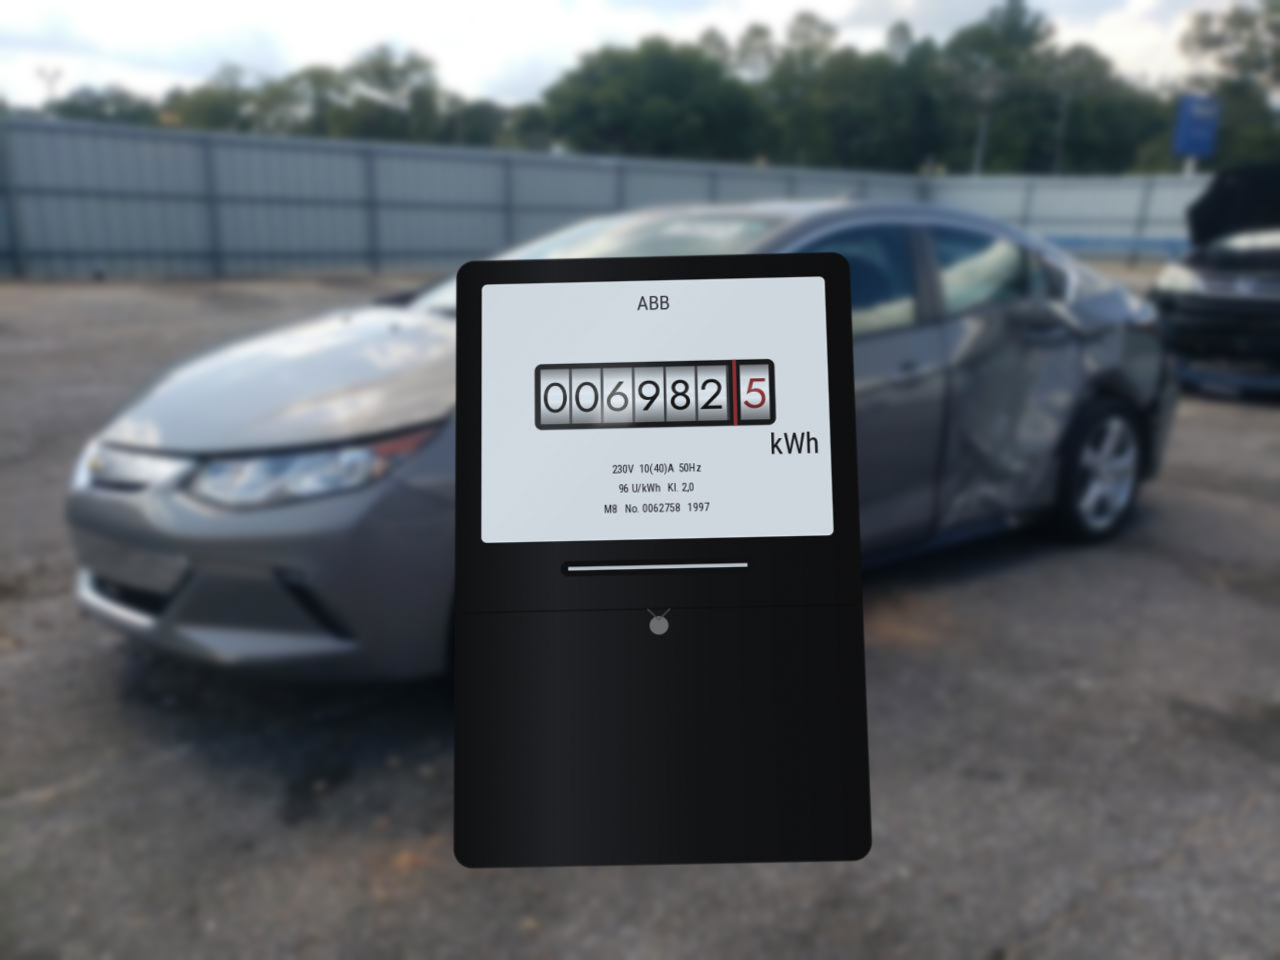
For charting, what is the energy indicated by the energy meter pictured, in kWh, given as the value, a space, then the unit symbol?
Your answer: 6982.5 kWh
